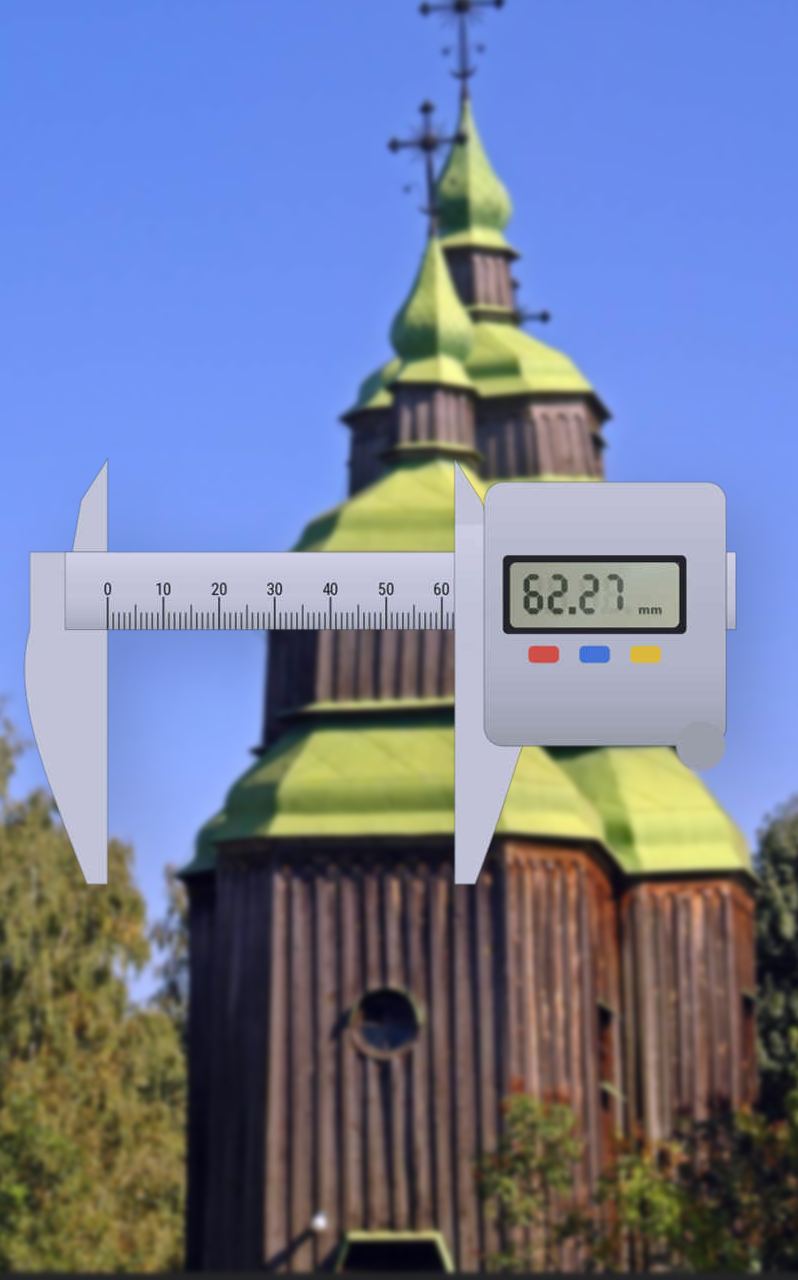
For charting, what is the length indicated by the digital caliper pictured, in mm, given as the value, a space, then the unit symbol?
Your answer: 62.27 mm
